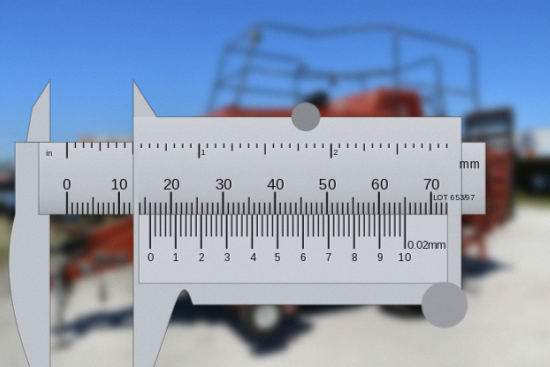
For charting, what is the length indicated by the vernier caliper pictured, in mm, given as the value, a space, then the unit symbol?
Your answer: 16.0 mm
